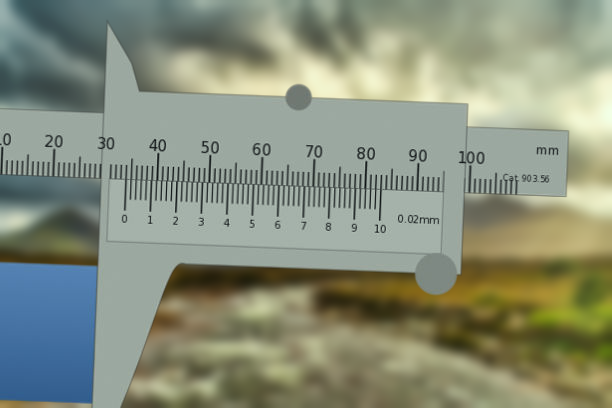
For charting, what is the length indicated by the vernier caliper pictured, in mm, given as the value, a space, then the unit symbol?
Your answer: 34.0 mm
